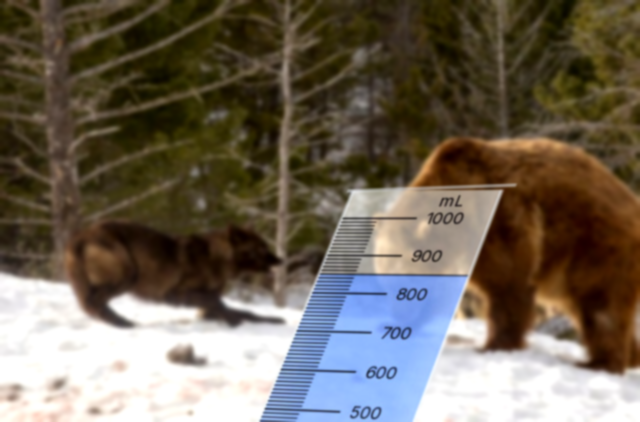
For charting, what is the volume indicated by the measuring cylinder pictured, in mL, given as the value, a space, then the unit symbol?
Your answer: 850 mL
